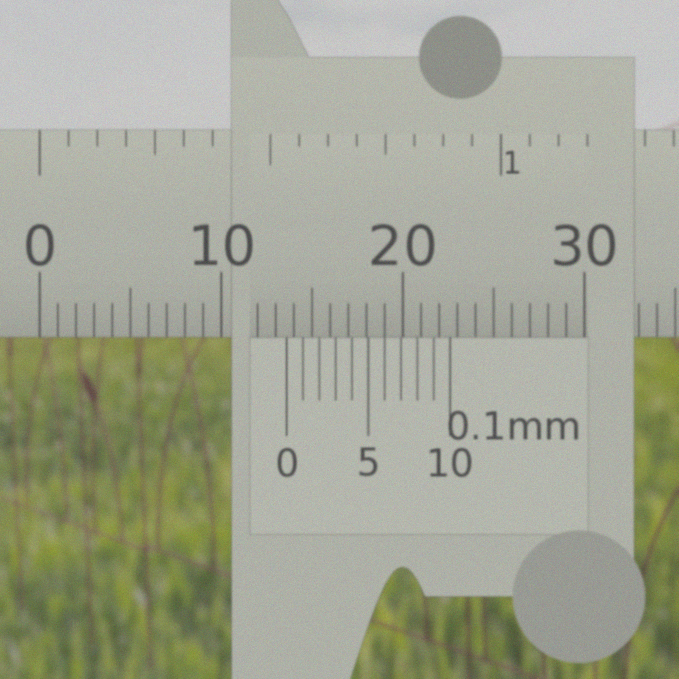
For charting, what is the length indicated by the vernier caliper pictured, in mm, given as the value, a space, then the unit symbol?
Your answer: 13.6 mm
